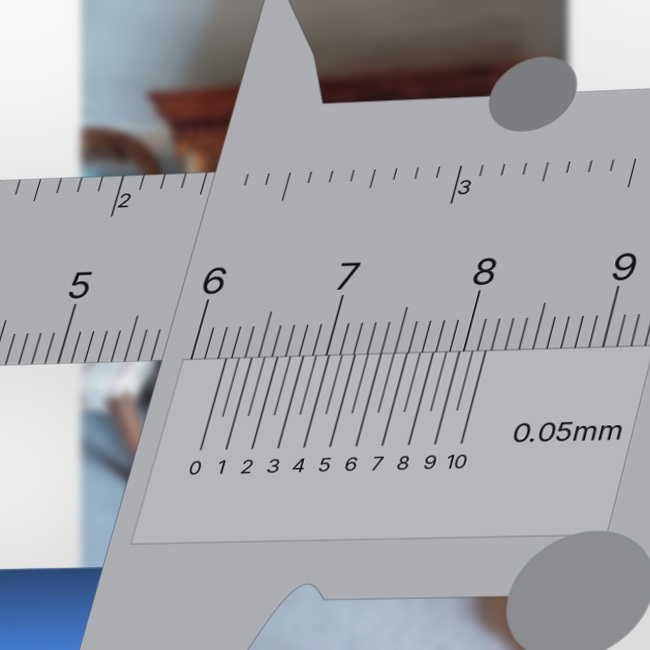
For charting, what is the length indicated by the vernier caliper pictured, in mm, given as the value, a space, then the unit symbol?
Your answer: 62.6 mm
